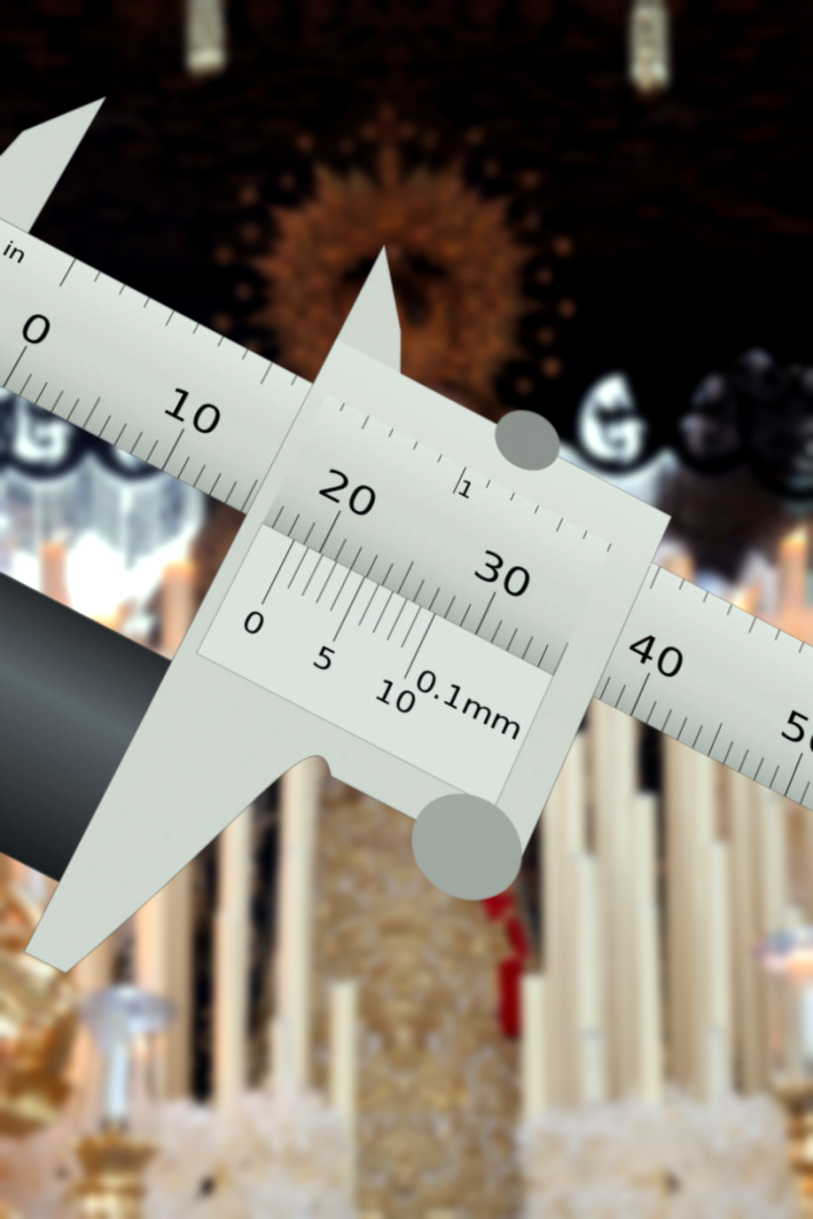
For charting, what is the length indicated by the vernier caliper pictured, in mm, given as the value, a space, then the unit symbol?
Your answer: 18.4 mm
